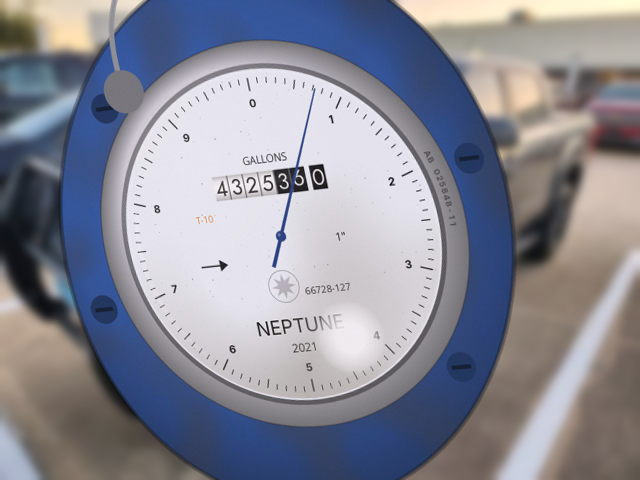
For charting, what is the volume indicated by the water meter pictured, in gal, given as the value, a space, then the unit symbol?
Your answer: 4325360.7 gal
